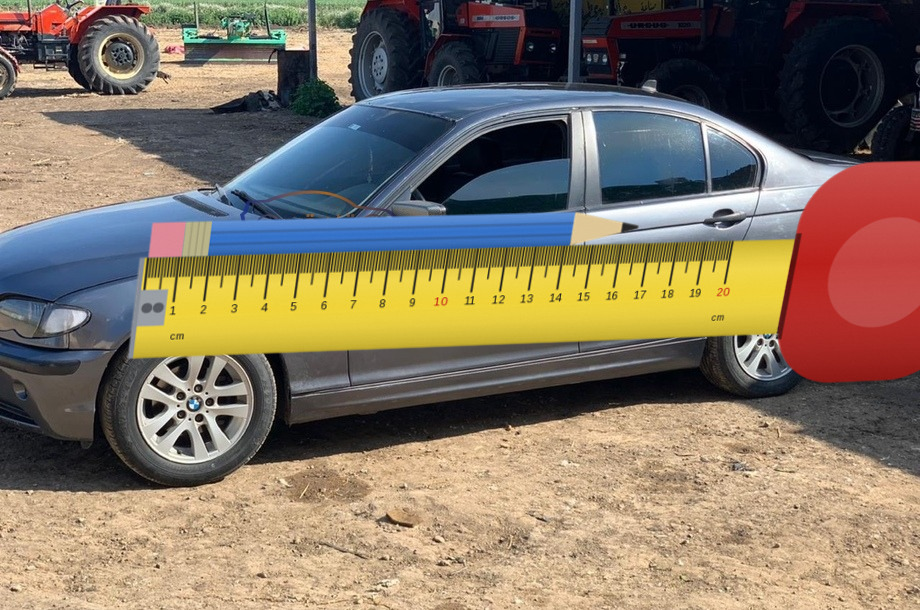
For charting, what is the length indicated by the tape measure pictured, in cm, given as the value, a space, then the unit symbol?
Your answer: 16.5 cm
